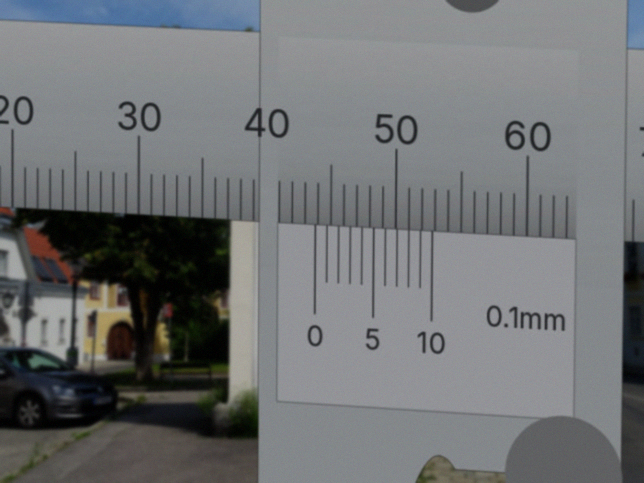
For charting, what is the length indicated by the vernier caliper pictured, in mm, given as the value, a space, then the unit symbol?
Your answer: 43.8 mm
